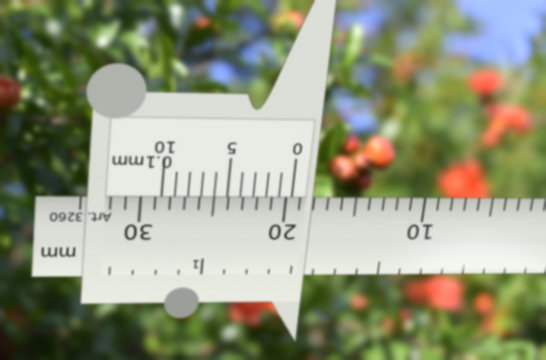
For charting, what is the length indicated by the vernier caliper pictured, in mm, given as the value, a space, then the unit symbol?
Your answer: 19.6 mm
